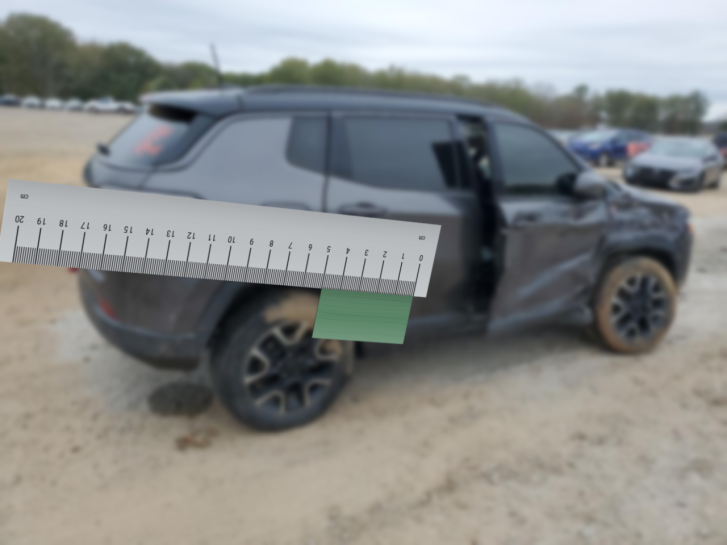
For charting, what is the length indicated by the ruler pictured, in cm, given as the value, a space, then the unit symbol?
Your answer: 5 cm
